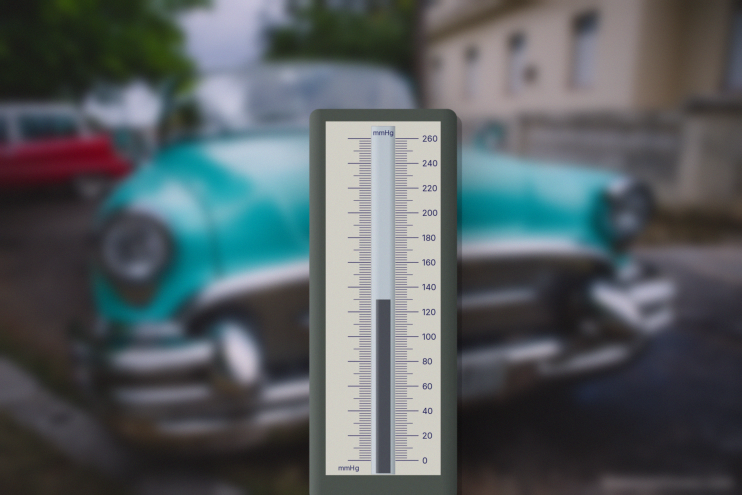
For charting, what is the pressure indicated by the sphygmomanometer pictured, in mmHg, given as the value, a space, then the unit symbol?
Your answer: 130 mmHg
